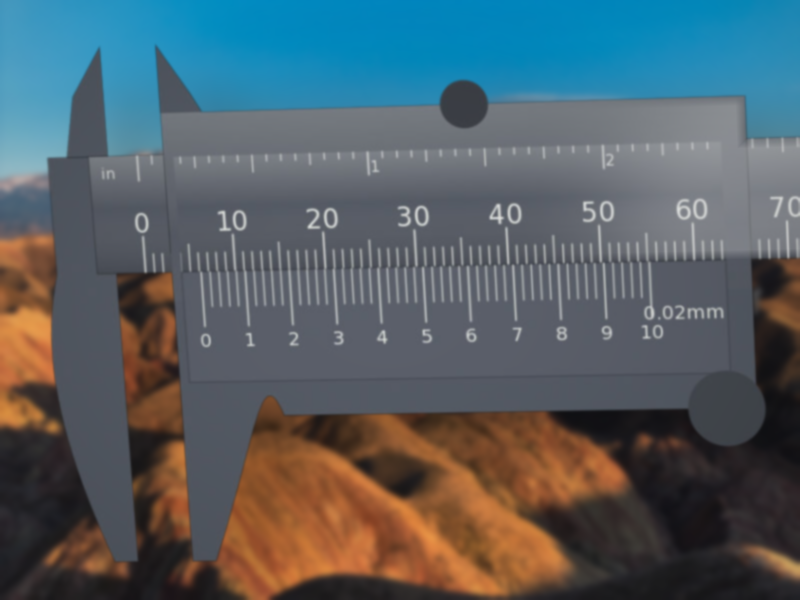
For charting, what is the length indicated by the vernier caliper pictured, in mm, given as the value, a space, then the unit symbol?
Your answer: 6.2 mm
